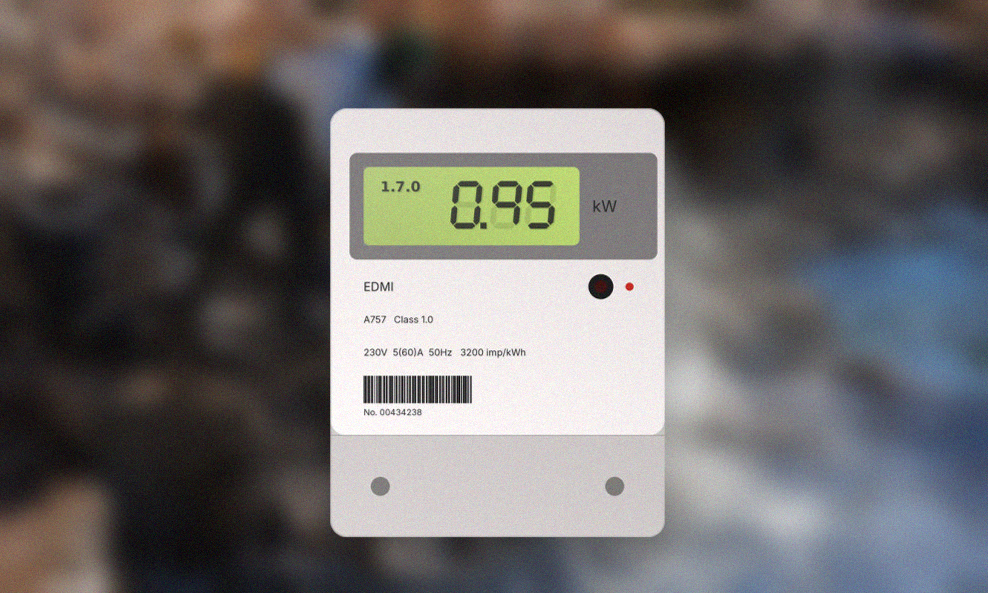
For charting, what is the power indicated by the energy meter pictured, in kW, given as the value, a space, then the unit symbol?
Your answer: 0.95 kW
